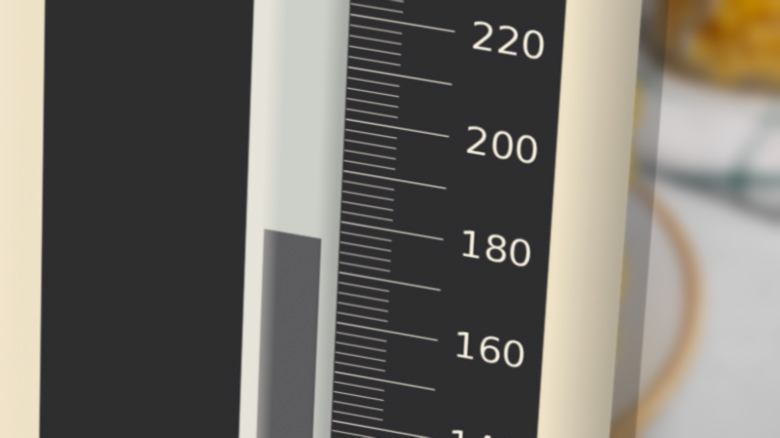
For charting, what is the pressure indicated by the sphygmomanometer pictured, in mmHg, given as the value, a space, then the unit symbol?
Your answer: 176 mmHg
